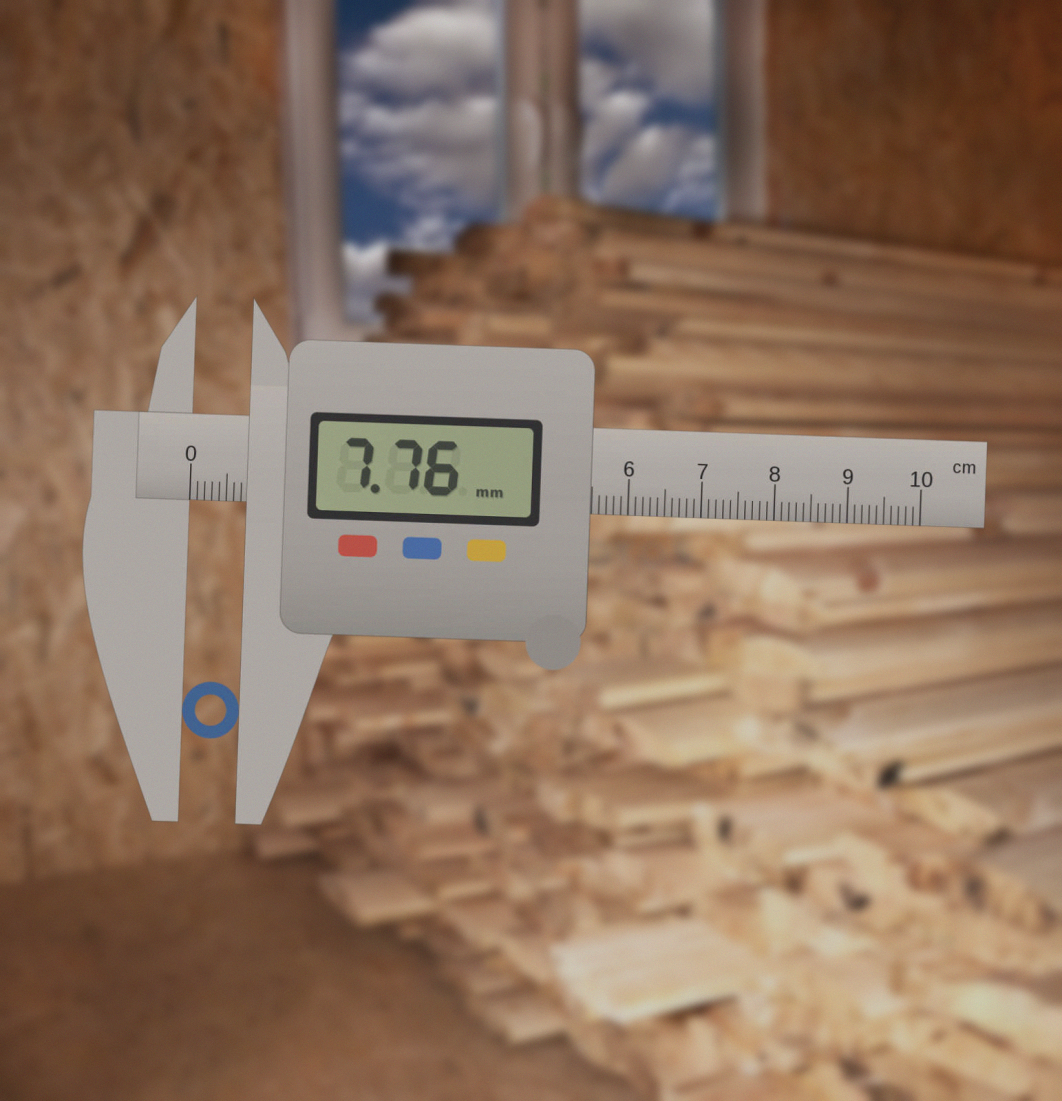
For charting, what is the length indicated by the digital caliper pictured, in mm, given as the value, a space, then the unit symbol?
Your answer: 7.76 mm
